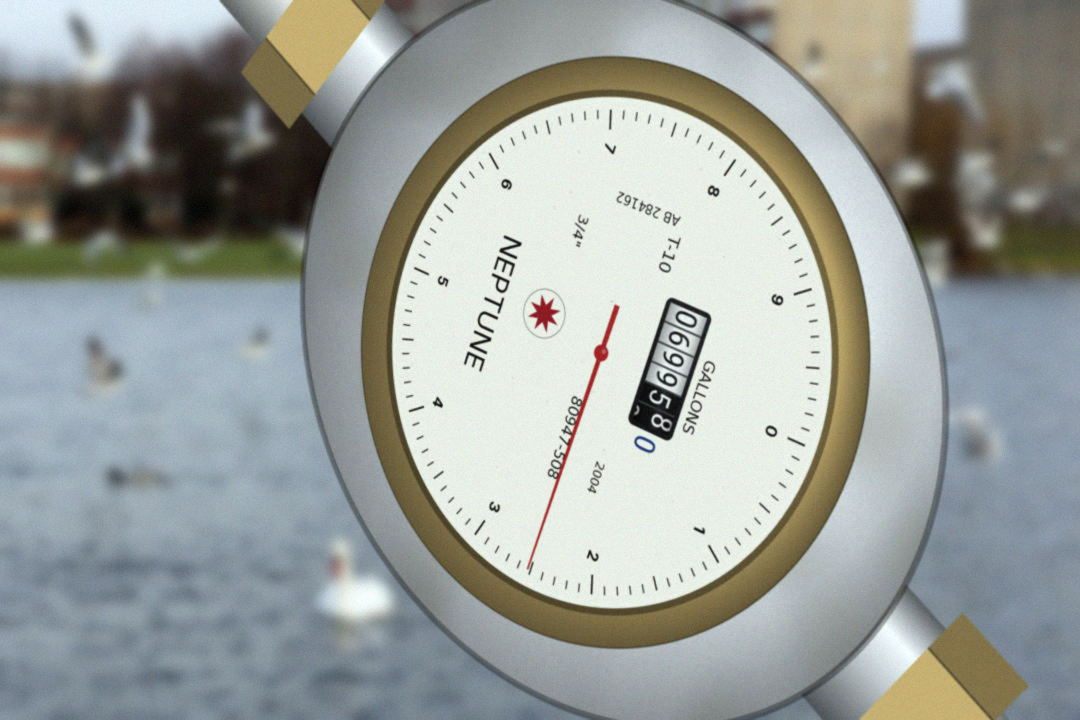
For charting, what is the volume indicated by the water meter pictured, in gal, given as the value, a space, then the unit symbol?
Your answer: 699582.5 gal
